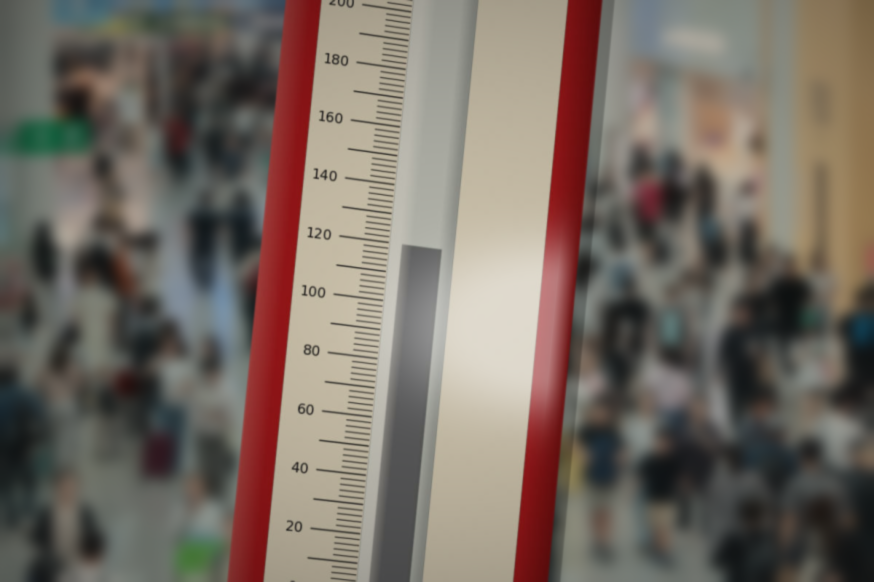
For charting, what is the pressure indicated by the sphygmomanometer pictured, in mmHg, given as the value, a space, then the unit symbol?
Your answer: 120 mmHg
